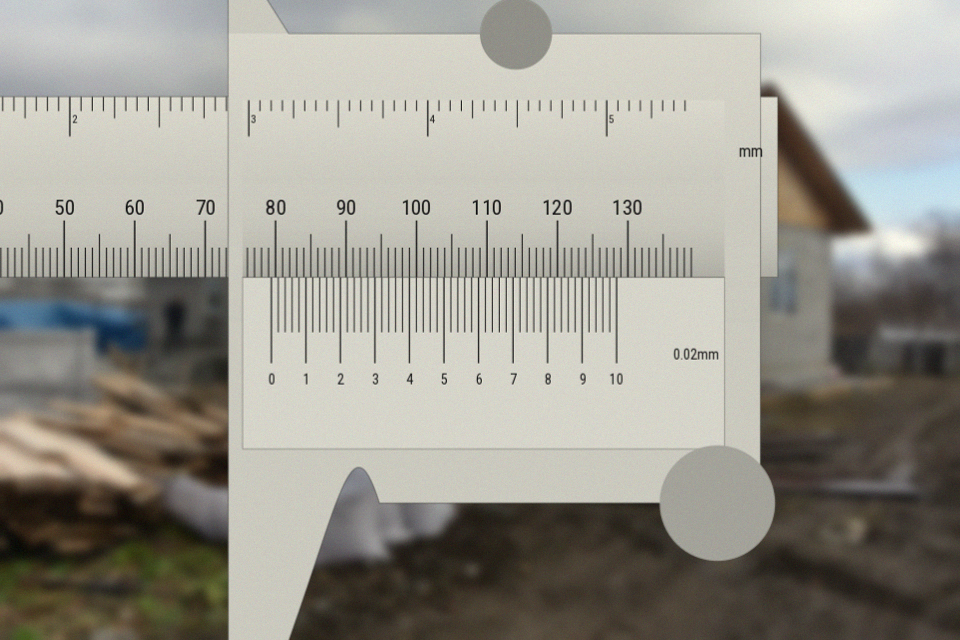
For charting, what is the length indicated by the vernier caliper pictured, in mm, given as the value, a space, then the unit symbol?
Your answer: 79.4 mm
